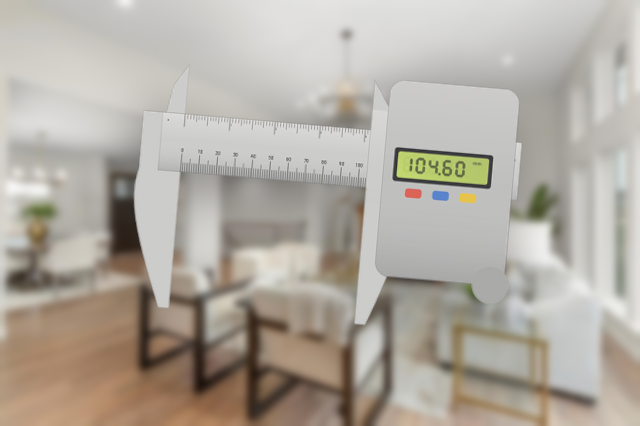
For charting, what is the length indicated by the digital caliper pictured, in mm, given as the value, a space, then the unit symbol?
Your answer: 104.60 mm
